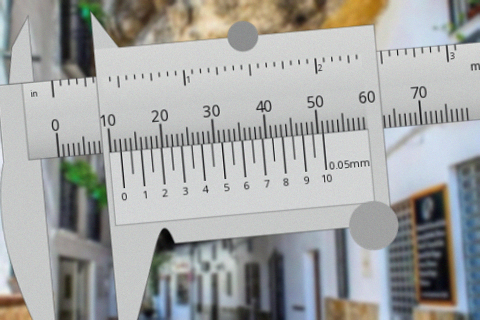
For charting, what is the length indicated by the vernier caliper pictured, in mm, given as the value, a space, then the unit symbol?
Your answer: 12.0 mm
